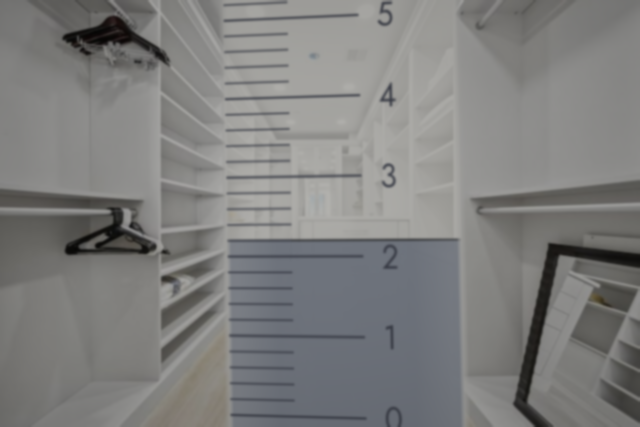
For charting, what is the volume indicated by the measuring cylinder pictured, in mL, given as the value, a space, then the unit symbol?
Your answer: 2.2 mL
